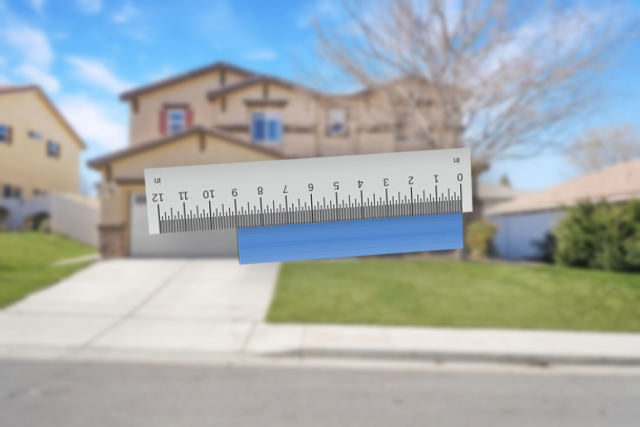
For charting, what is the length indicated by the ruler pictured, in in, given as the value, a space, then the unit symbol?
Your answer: 9 in
